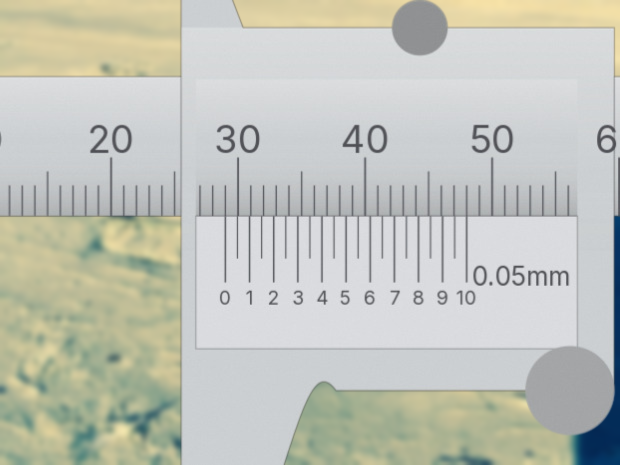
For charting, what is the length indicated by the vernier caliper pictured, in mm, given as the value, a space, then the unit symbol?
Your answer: 29.0 mm
